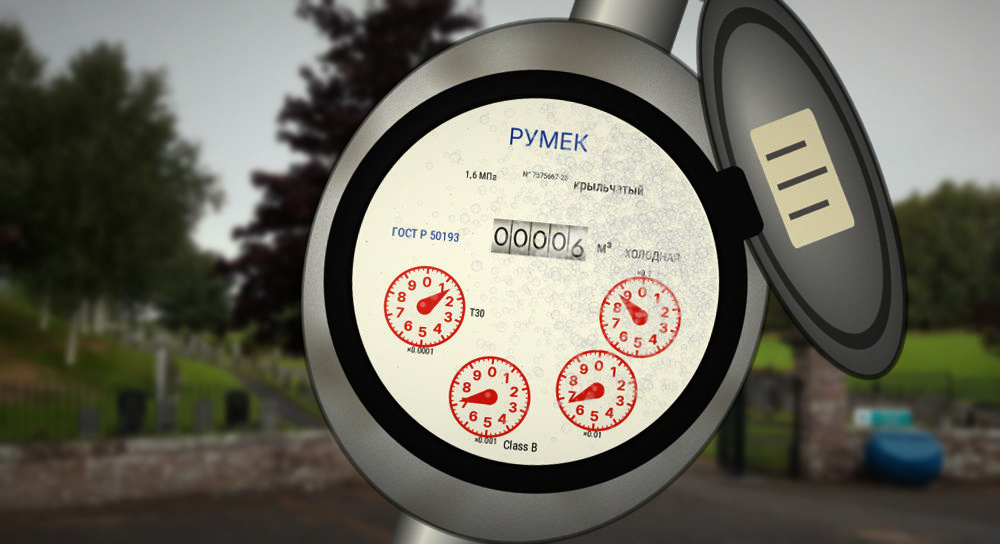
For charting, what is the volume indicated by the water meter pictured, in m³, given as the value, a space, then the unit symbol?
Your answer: 5.8671 m³
